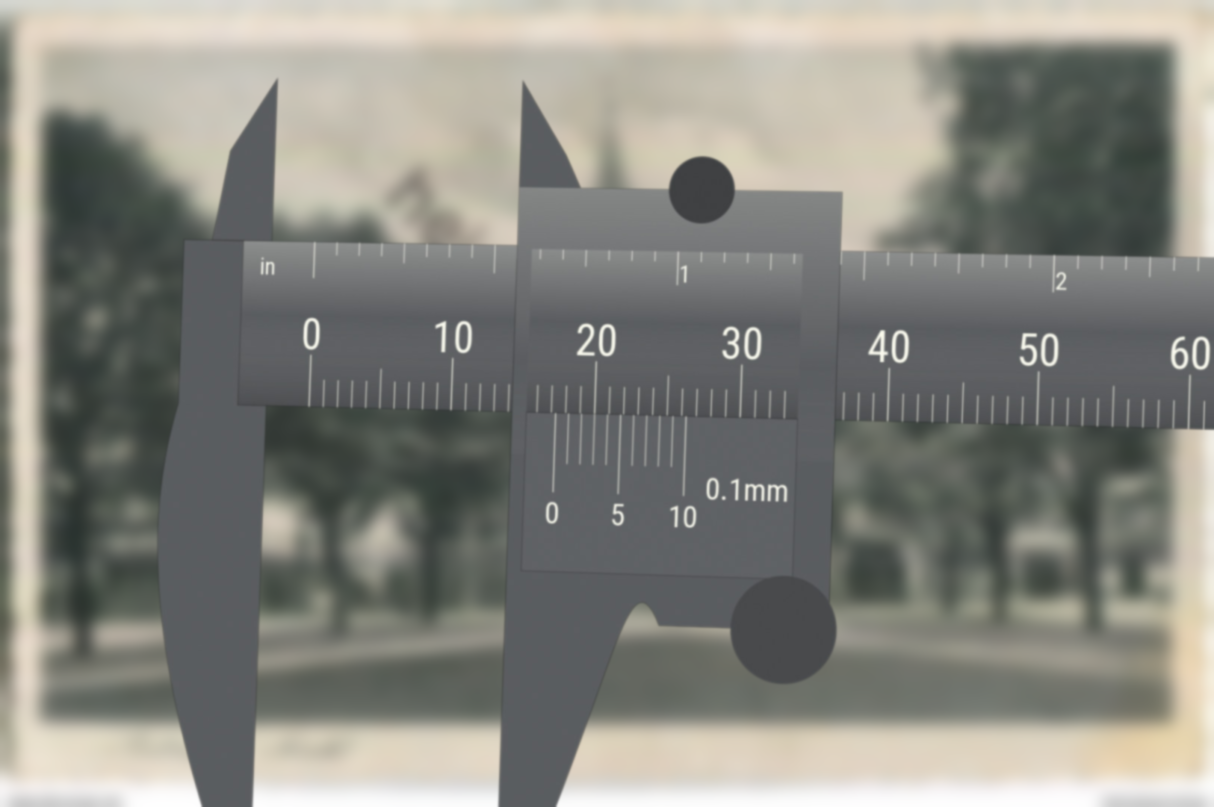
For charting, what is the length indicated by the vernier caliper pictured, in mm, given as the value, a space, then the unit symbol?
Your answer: 17.3 mm
